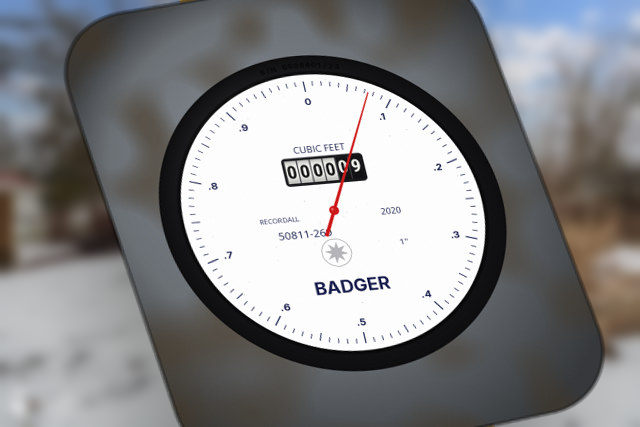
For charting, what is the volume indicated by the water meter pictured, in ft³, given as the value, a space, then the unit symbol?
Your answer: 9.07 ft³
